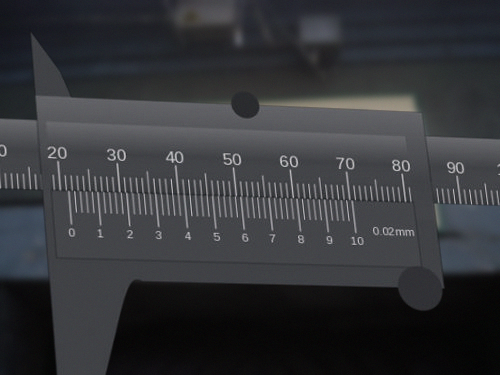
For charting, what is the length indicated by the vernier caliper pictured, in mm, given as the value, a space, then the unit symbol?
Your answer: 21.4 mm
